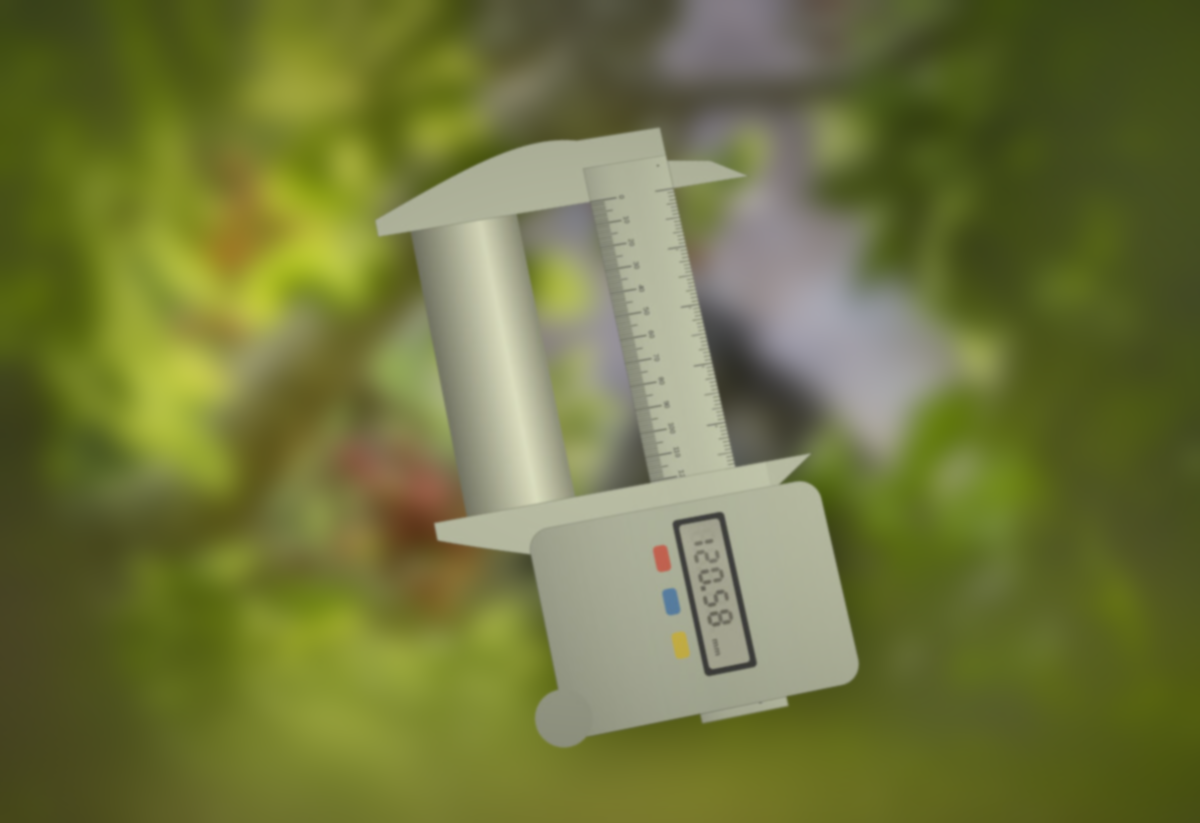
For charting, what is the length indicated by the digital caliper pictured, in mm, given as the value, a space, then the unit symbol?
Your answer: 120.58 mm
